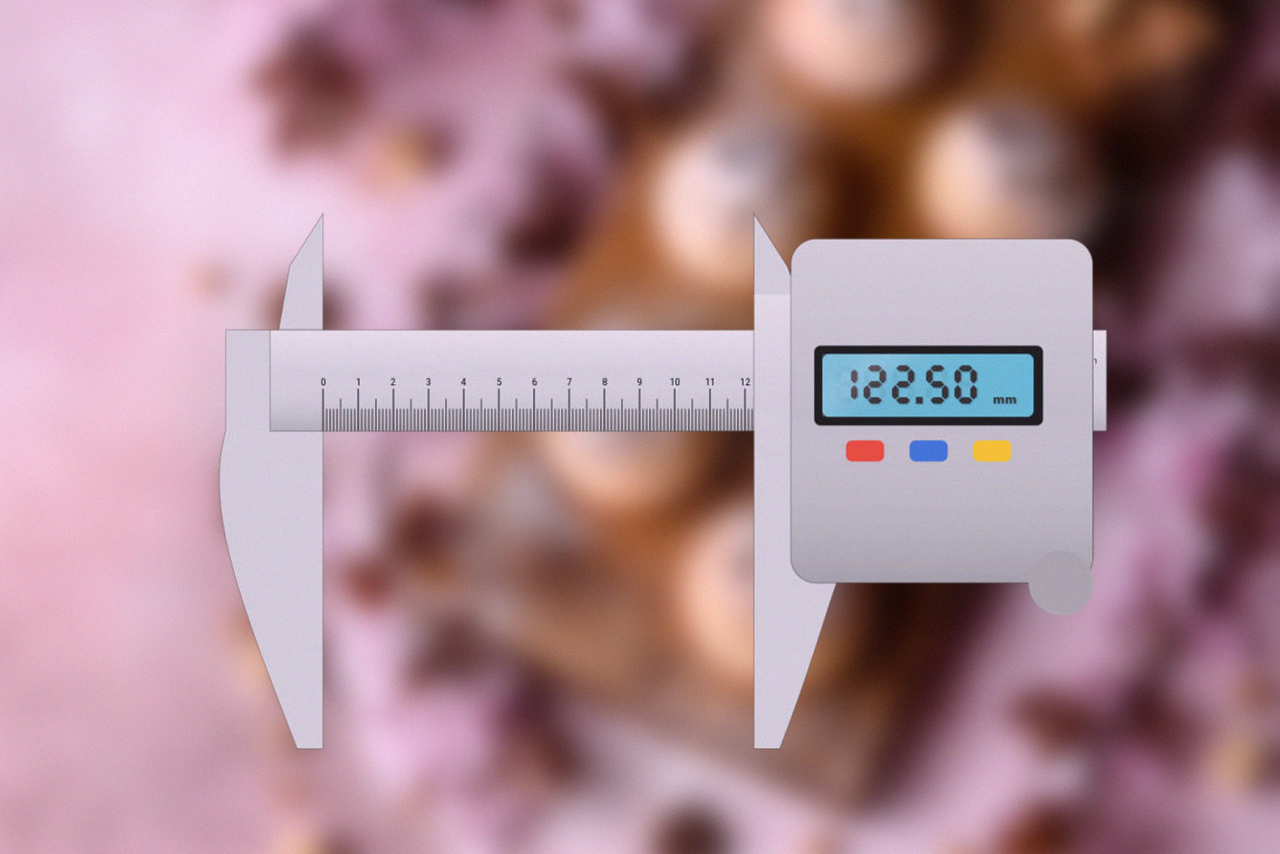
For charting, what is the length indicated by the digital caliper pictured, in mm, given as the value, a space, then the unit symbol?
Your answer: 122.50 mm
